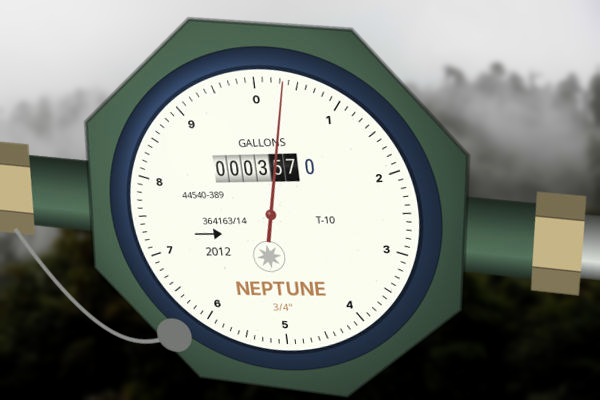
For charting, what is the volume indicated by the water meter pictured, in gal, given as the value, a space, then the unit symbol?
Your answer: 3570.3 gal
